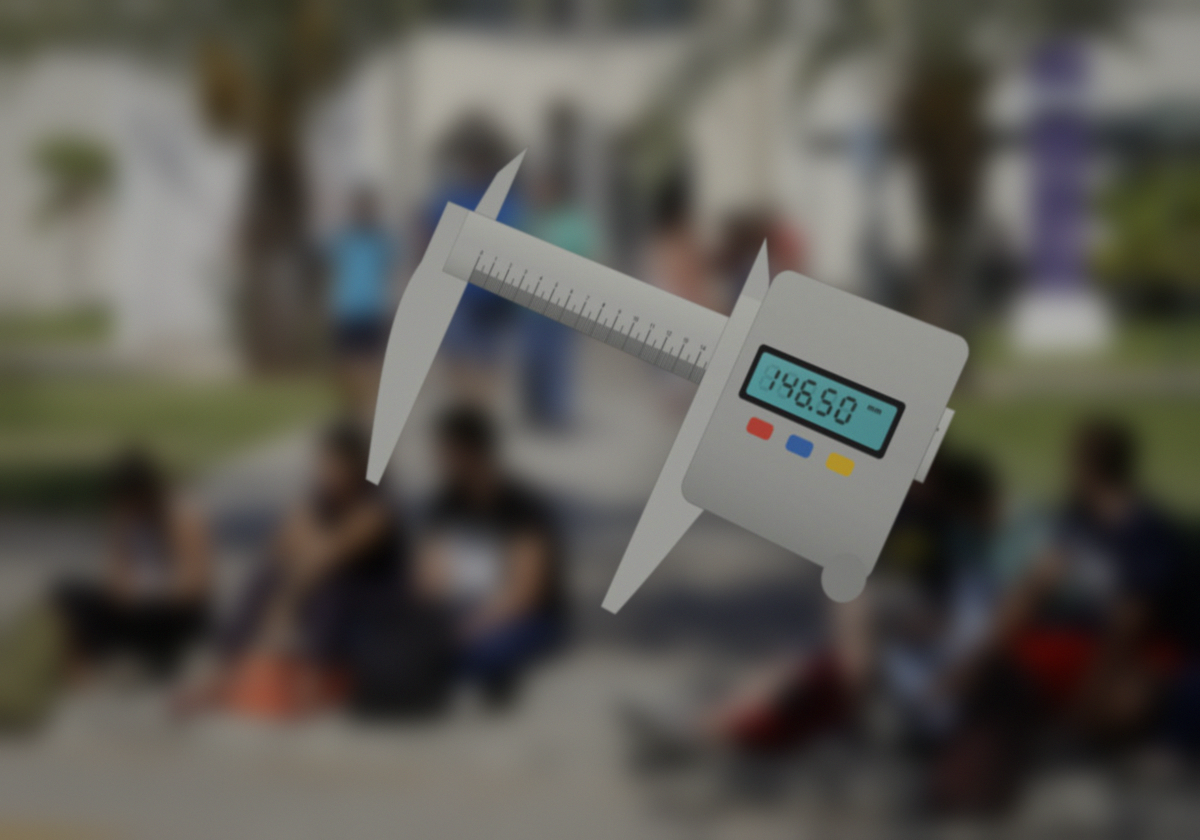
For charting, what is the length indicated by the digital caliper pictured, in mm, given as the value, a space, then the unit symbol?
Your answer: 146.50 mm
